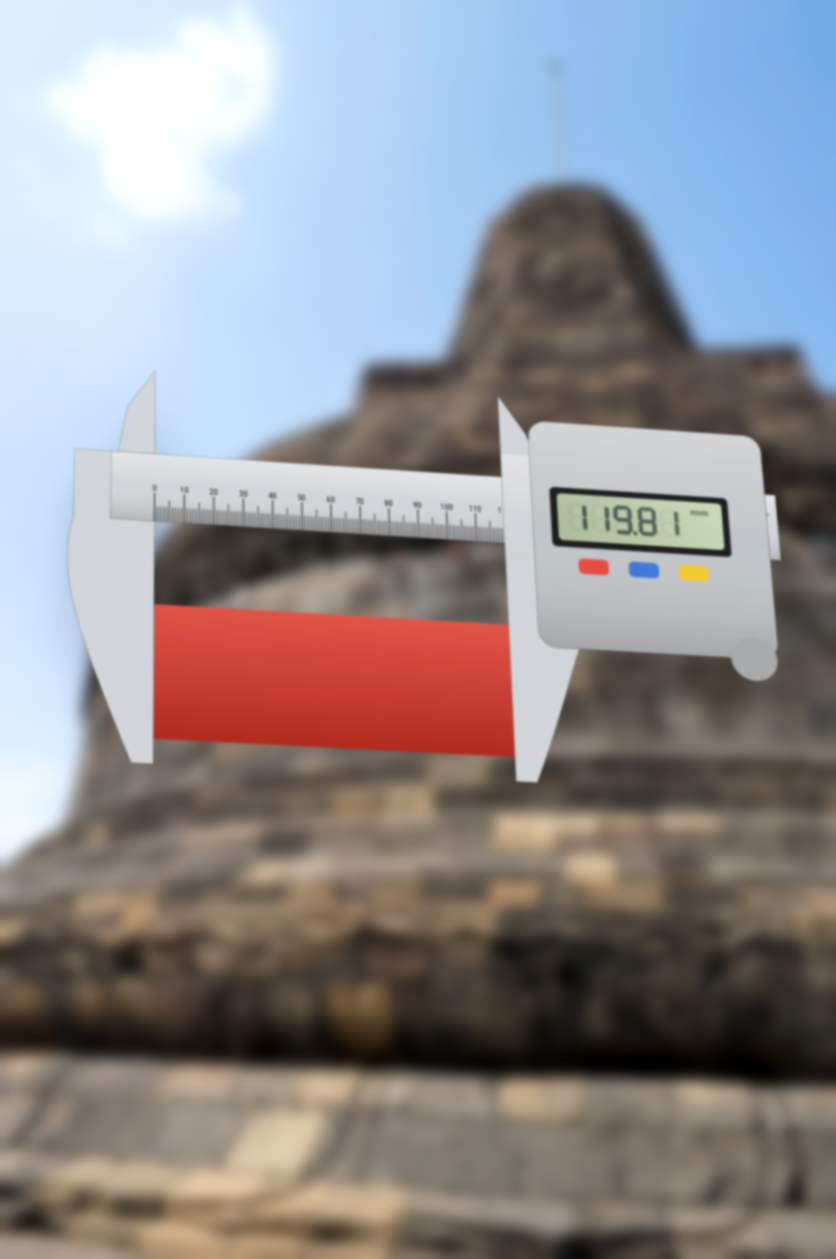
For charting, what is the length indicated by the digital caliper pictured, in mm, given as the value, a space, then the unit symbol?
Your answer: 119.81 mm
